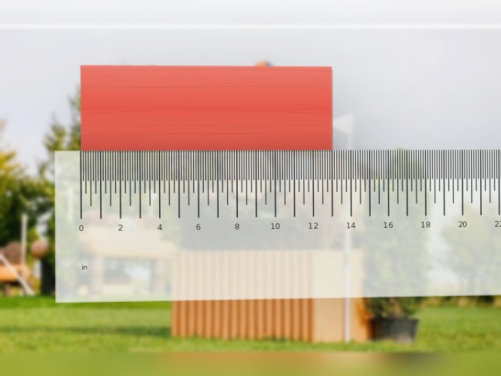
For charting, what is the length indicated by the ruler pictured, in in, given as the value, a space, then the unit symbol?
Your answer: 13 in
